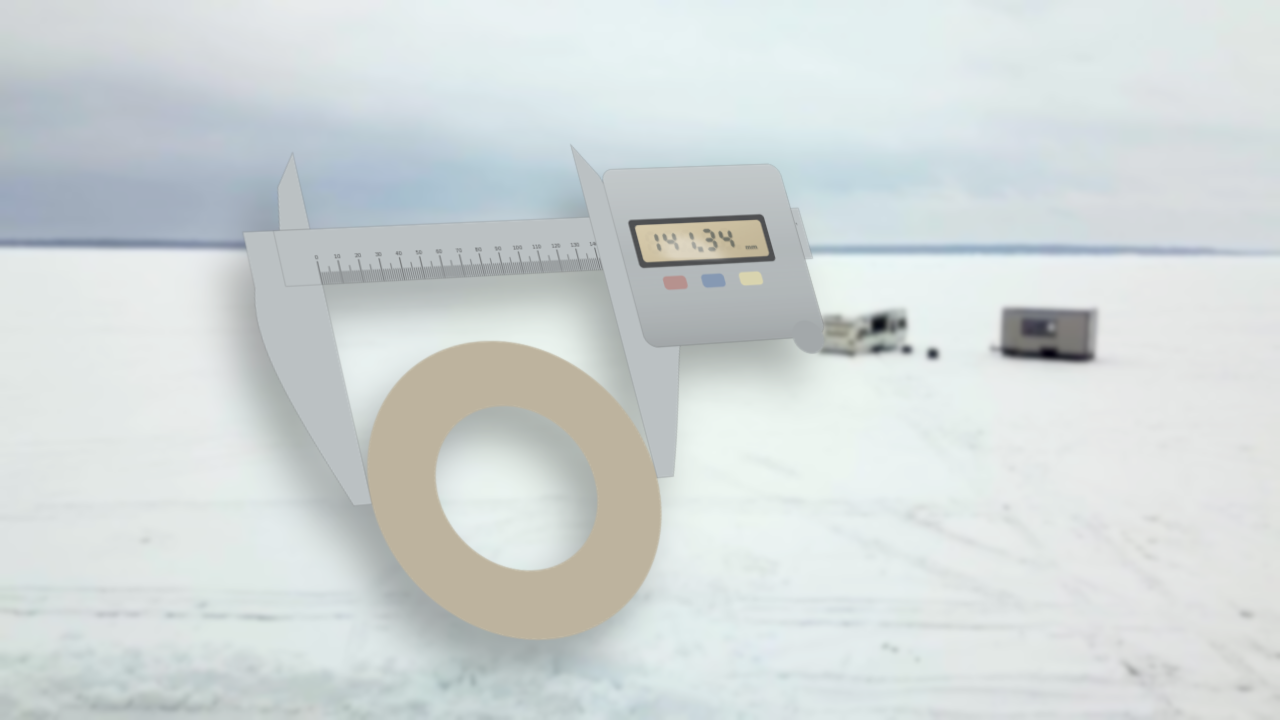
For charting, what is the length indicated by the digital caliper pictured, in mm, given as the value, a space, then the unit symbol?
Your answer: 141.34 mm
